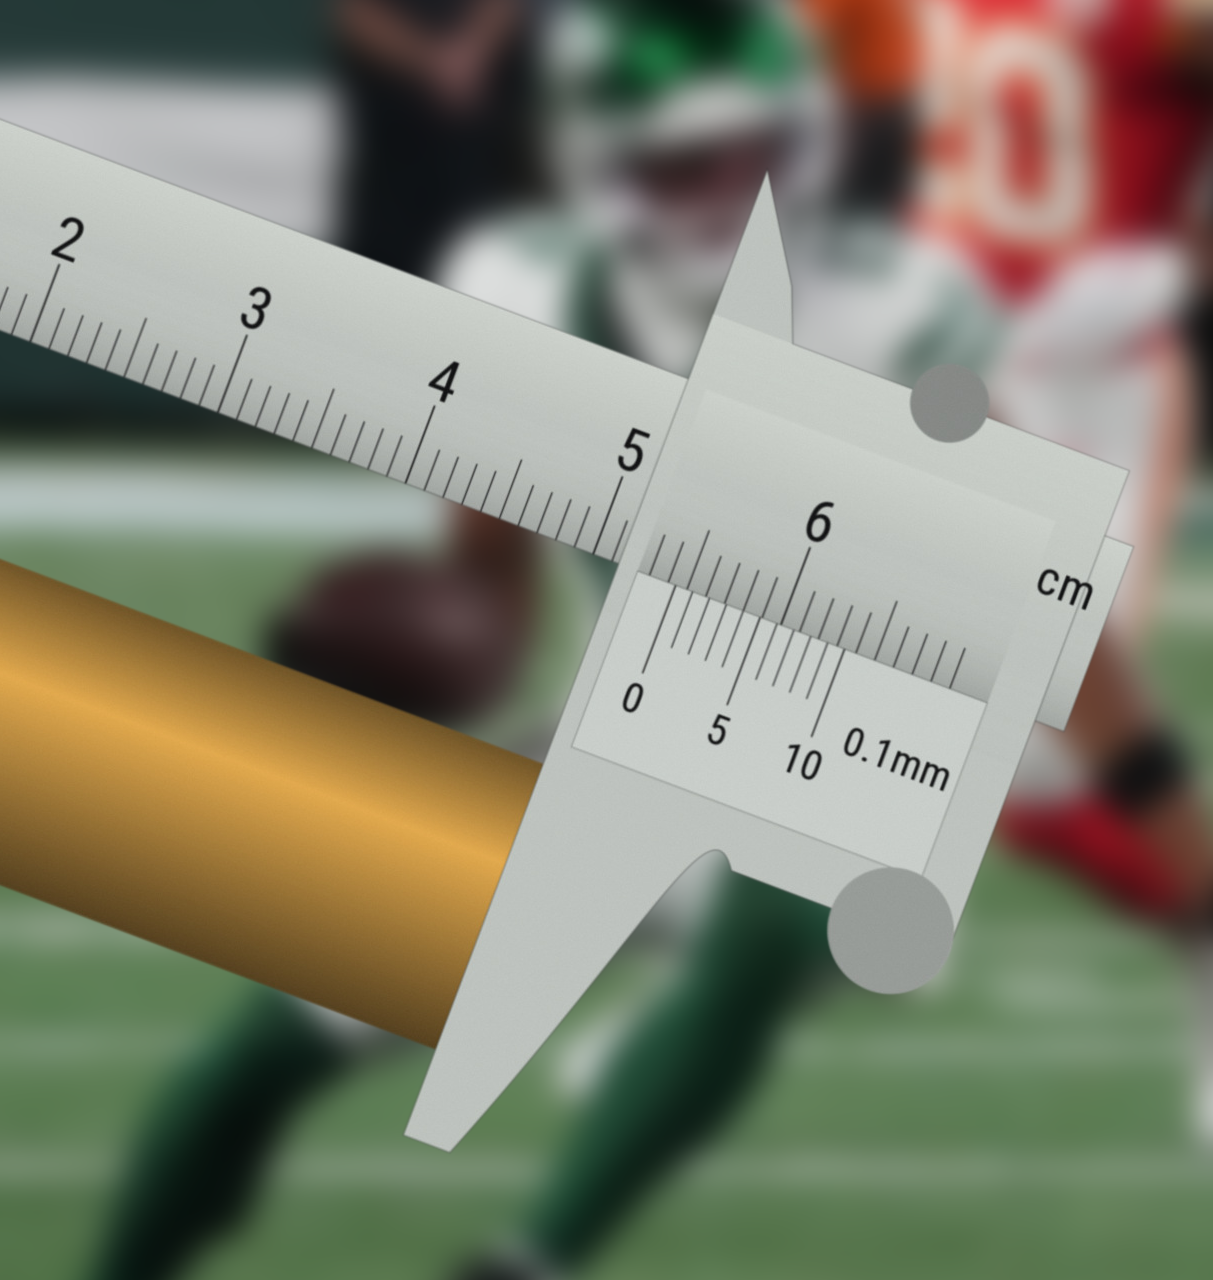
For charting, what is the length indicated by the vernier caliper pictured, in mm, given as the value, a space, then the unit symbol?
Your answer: 54.4 mm
